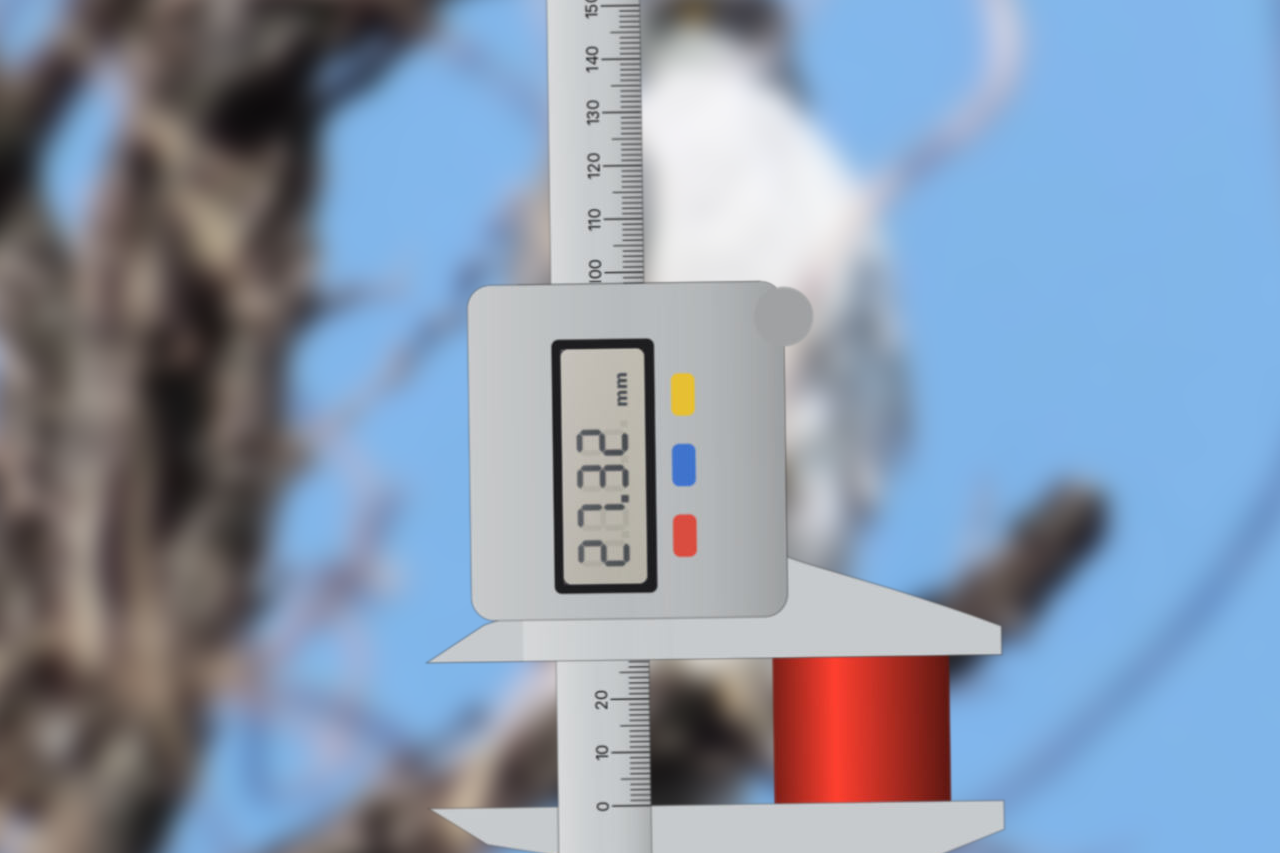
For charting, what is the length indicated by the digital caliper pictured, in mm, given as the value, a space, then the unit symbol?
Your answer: 27.32 mm
